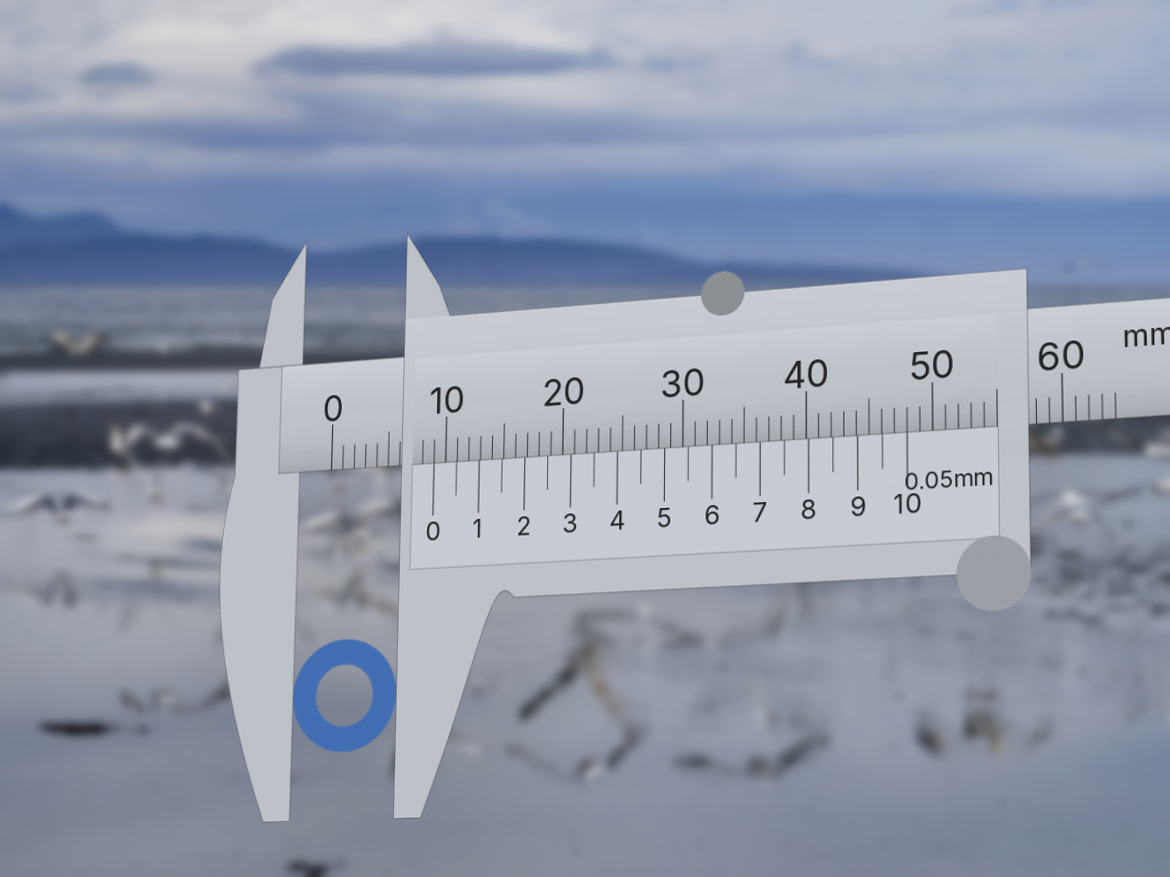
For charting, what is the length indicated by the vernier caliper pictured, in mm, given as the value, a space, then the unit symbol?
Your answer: 9.0 mm
